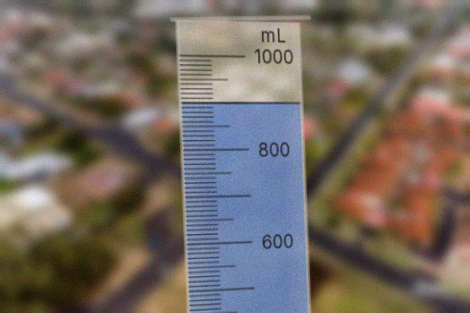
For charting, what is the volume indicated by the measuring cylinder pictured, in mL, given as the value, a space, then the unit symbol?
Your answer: 900 mL
